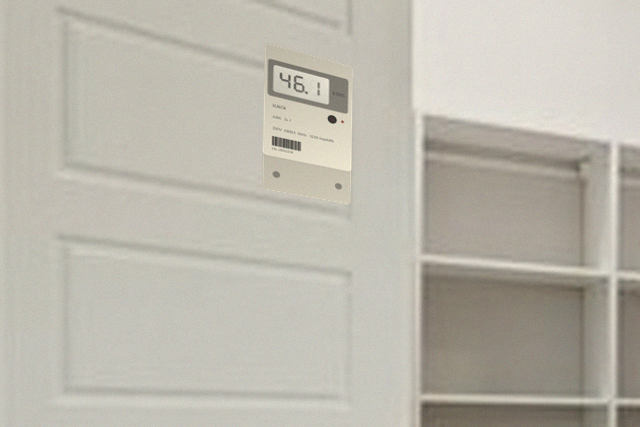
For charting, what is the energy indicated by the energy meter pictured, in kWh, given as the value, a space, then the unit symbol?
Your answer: 46.1 kWh
